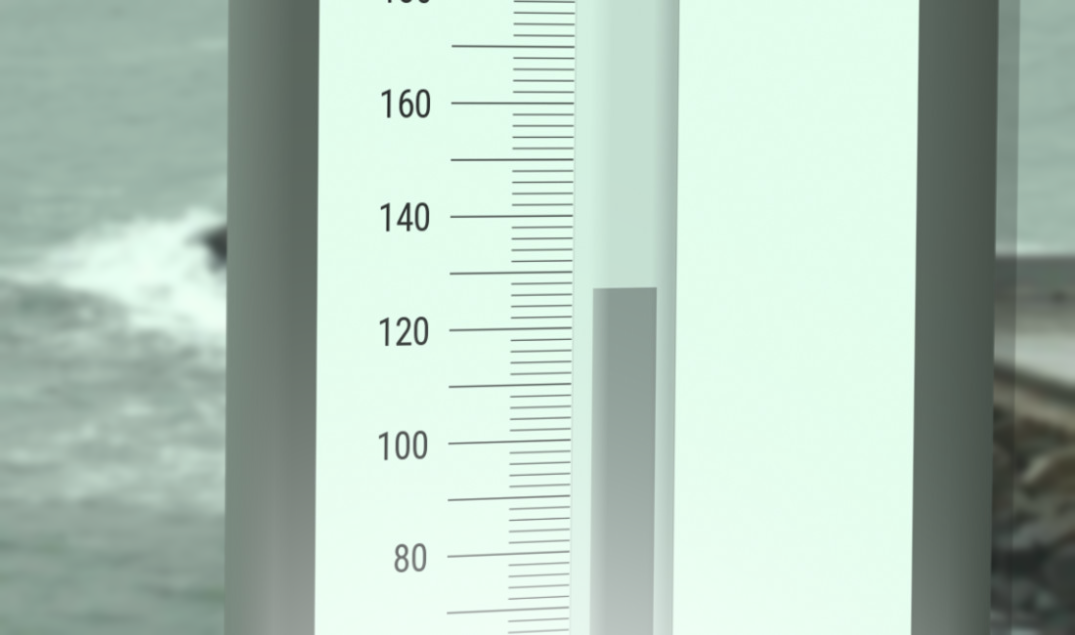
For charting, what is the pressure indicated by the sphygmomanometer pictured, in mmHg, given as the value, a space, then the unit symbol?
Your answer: 127 mmHg
